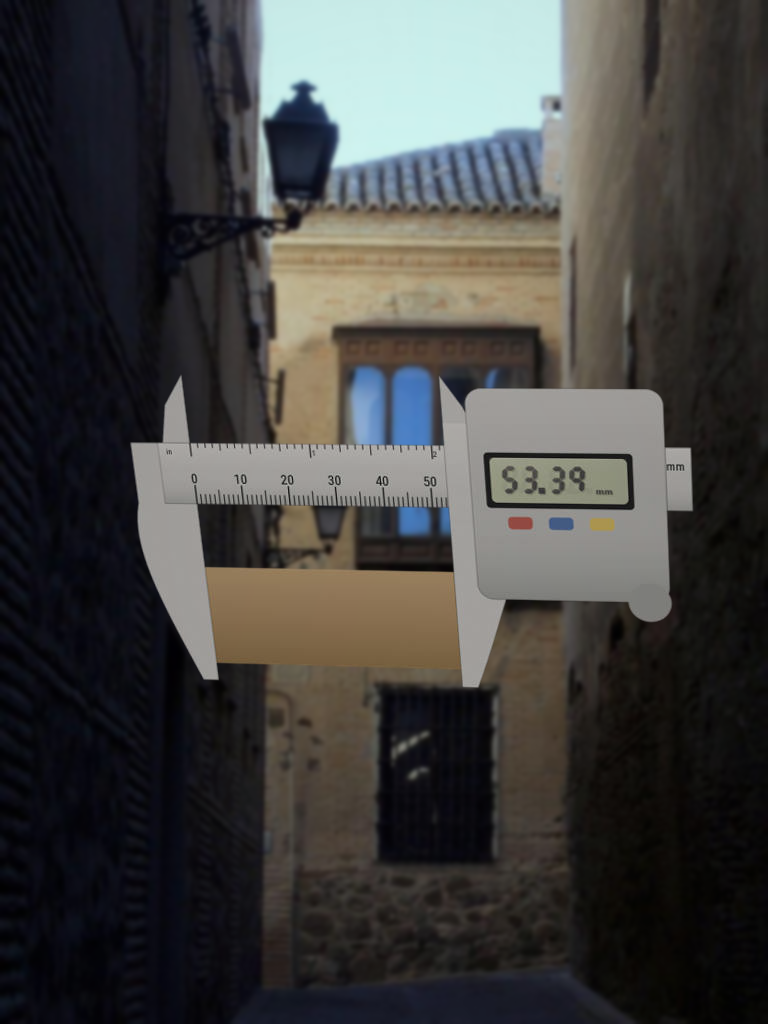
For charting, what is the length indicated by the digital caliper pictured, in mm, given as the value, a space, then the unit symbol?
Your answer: 53.39 mm
